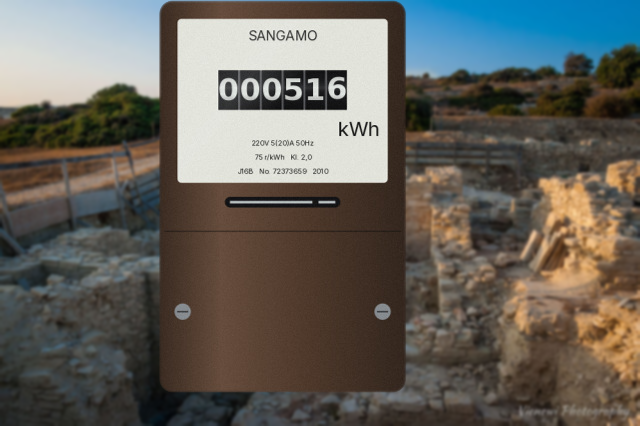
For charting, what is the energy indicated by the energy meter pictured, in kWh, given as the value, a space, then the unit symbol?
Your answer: 516 kWh
